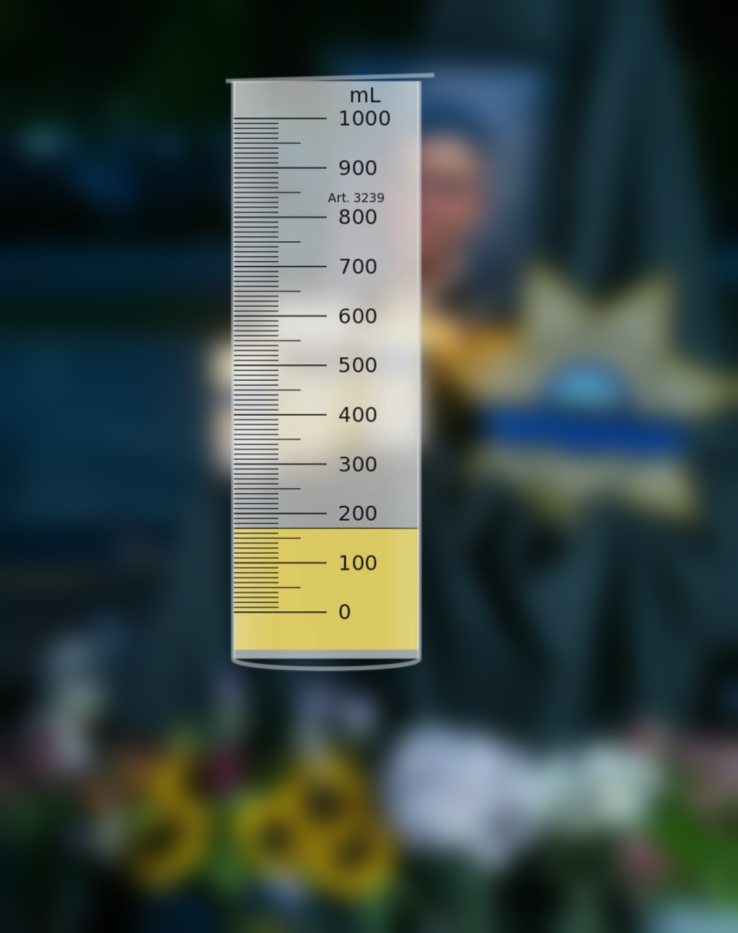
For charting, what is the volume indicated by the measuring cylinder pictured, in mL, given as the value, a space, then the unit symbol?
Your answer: 170 mL
